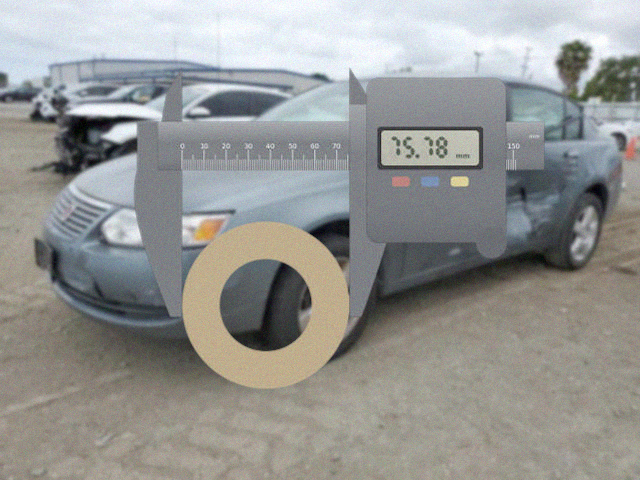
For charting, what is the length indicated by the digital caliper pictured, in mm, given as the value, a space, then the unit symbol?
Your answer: 75.78 mm
